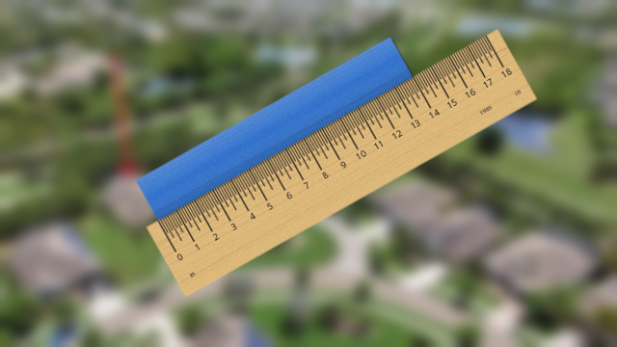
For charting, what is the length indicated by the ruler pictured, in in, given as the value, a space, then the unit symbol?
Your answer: 14 in
